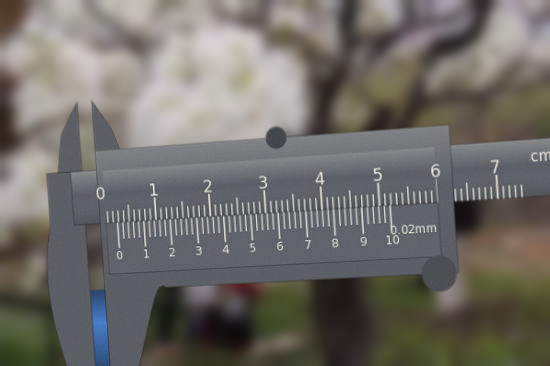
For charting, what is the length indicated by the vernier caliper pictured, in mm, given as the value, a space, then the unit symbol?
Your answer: 2.8 mm
